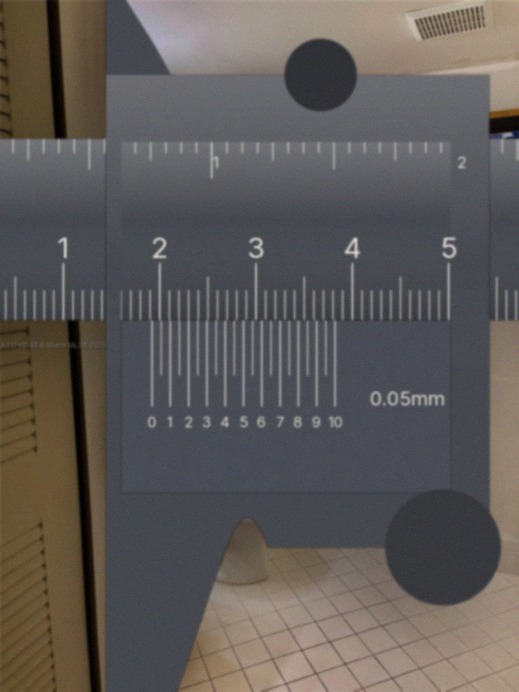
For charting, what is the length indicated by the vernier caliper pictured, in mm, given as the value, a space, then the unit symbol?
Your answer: 19.2 mm
